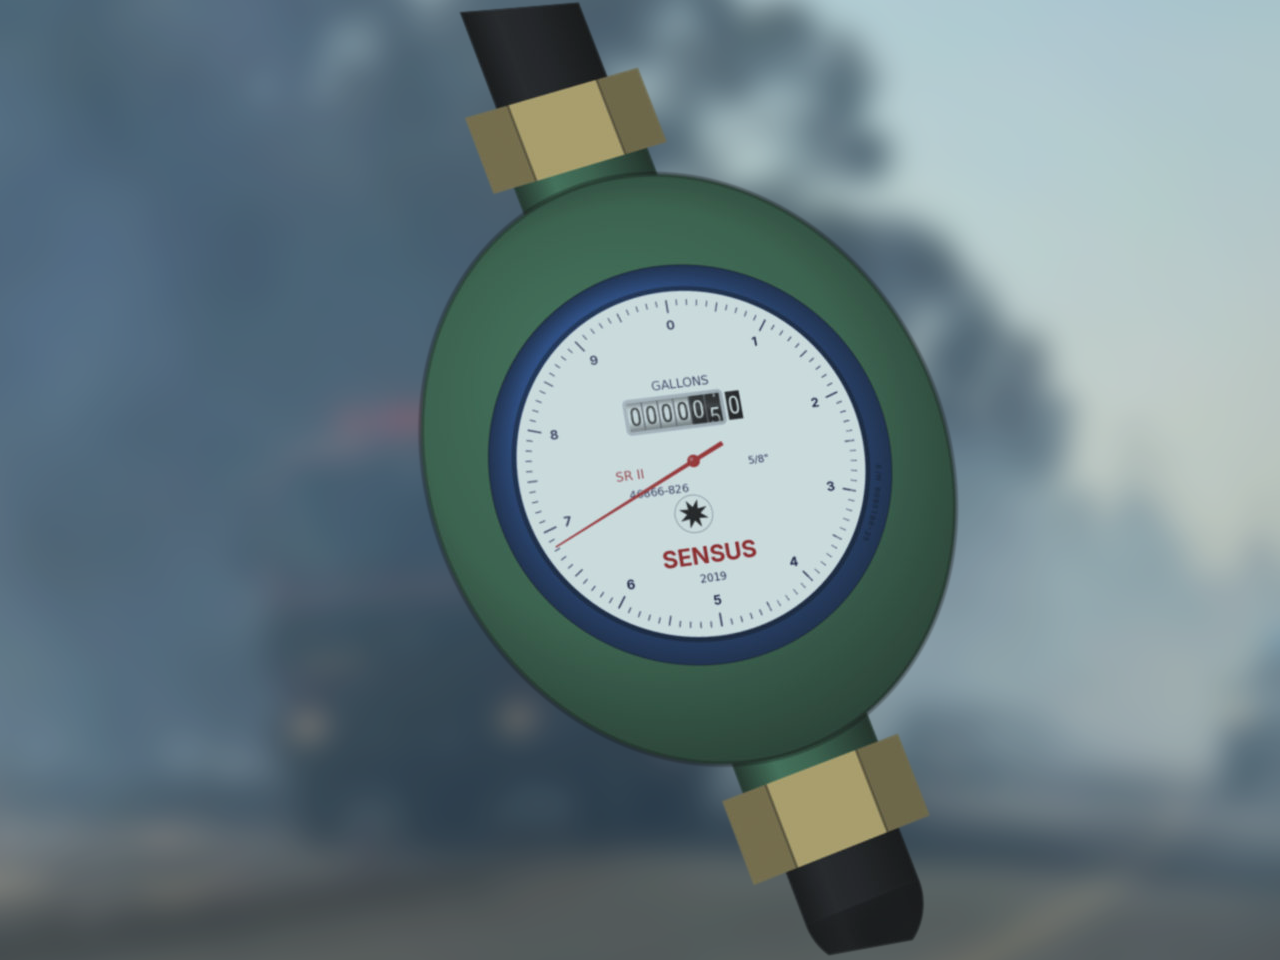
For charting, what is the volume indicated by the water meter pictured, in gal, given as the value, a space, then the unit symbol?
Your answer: 46.8 gal
